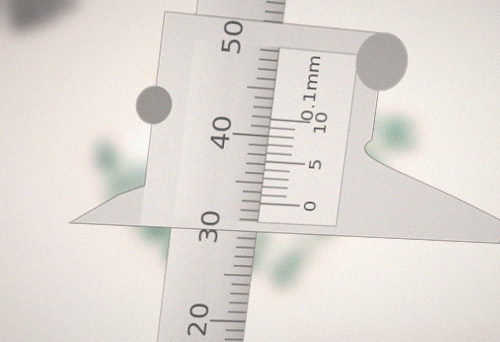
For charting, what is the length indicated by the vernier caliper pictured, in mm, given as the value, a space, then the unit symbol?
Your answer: 32.8 mm
